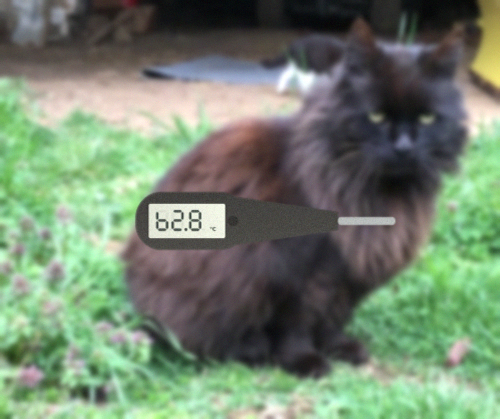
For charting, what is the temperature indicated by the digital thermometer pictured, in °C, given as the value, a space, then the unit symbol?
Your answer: 62.8 °C
